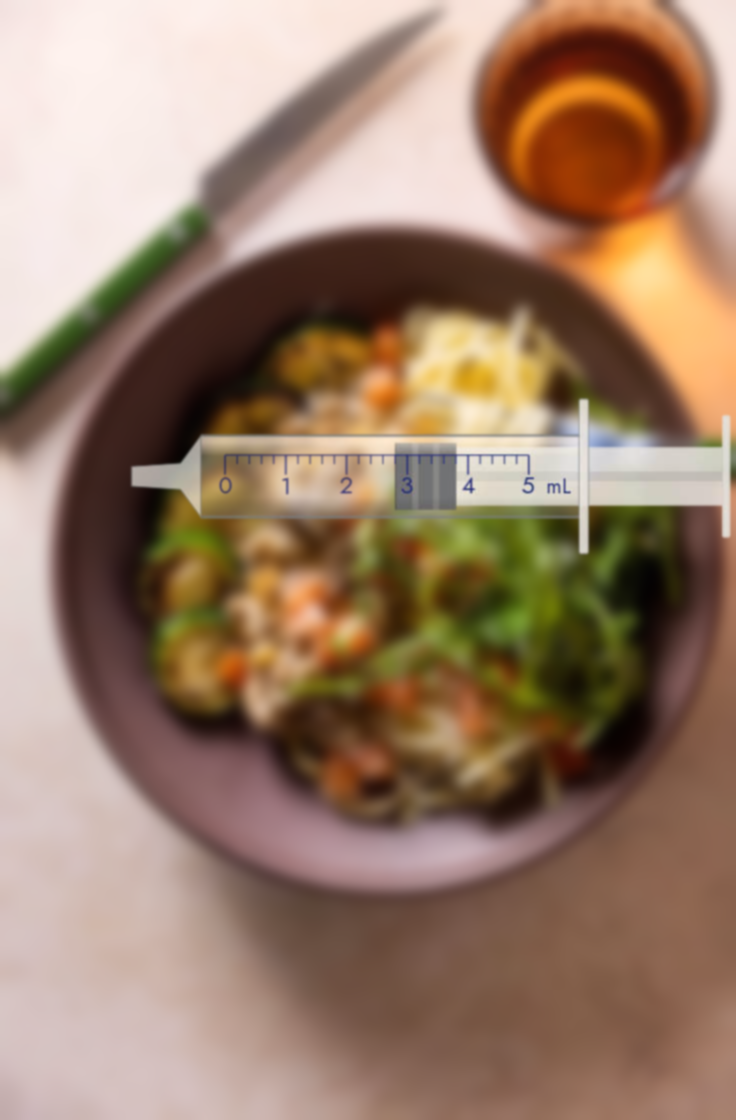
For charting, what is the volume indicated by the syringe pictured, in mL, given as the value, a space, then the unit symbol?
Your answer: 2.8 mL
